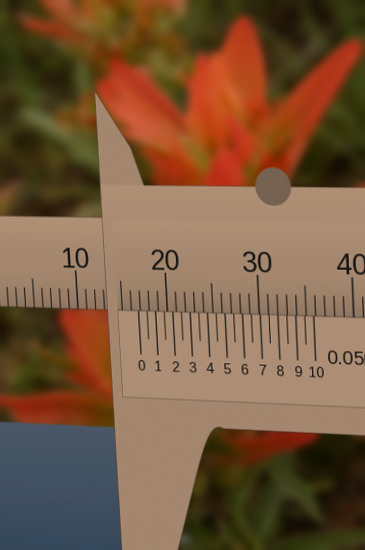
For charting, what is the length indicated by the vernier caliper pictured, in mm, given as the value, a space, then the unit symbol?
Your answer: 16.8 mm
